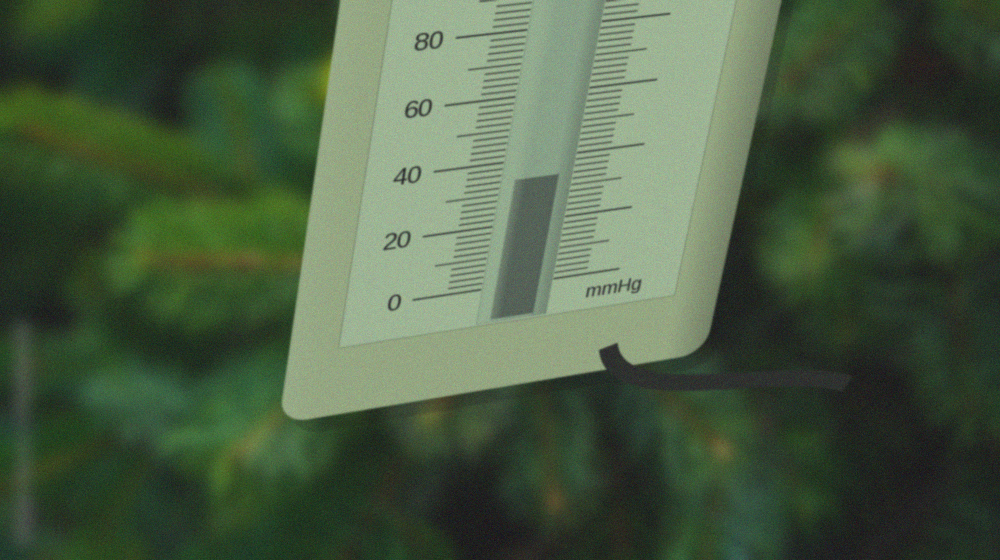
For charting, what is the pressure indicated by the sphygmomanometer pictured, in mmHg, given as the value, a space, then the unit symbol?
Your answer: 34 mmHg
